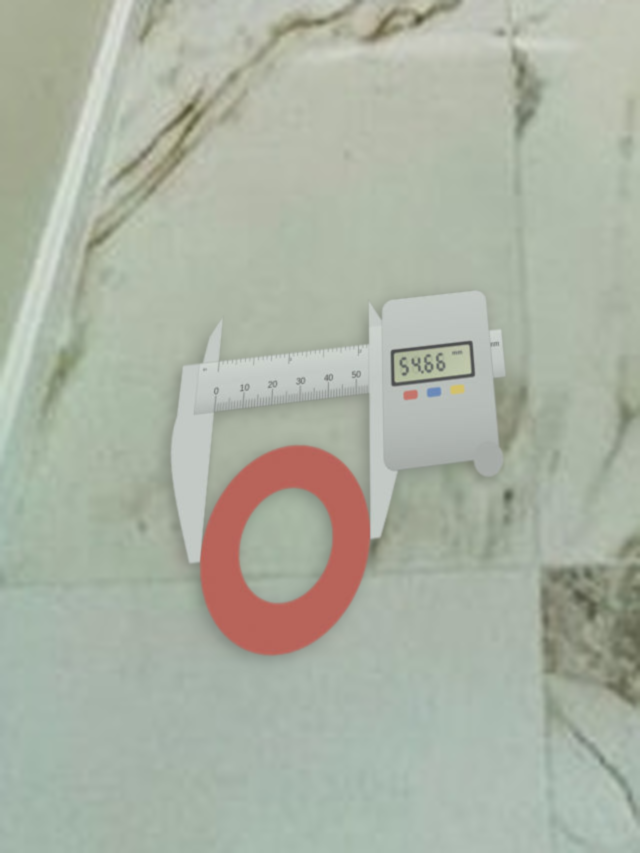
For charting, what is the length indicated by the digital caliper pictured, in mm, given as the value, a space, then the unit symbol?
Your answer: 54.66 mm
